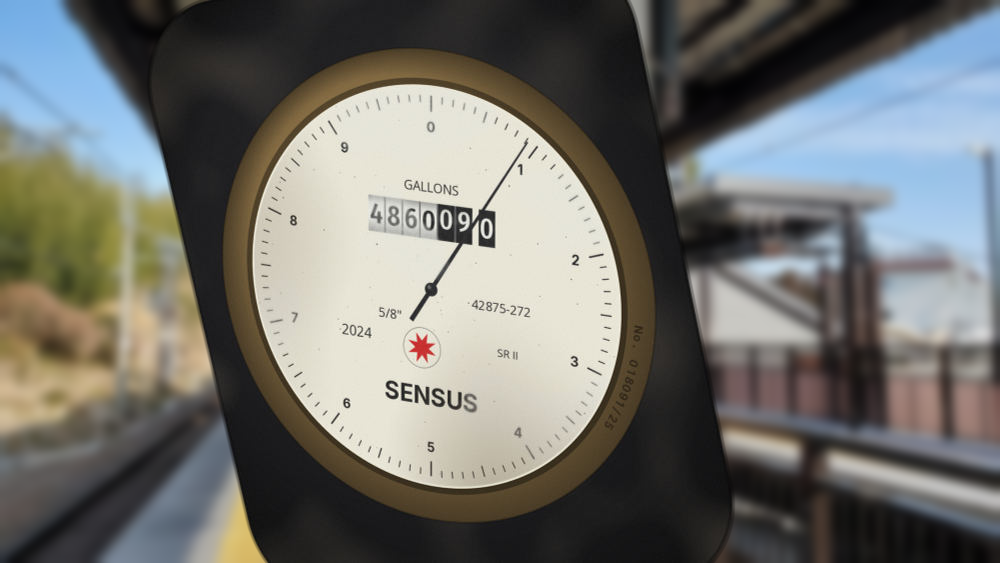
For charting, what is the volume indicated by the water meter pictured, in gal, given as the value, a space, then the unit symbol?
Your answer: 4860090.9 gal
